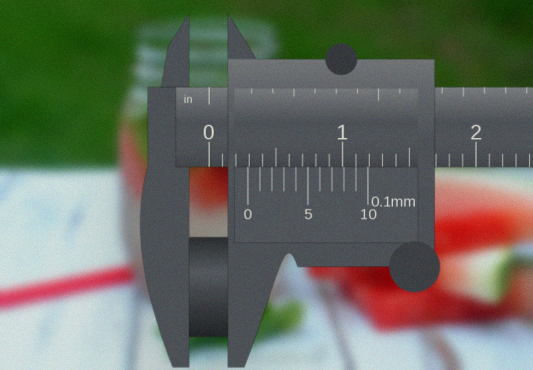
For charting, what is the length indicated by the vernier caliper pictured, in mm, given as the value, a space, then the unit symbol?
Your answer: 2.9 mm
